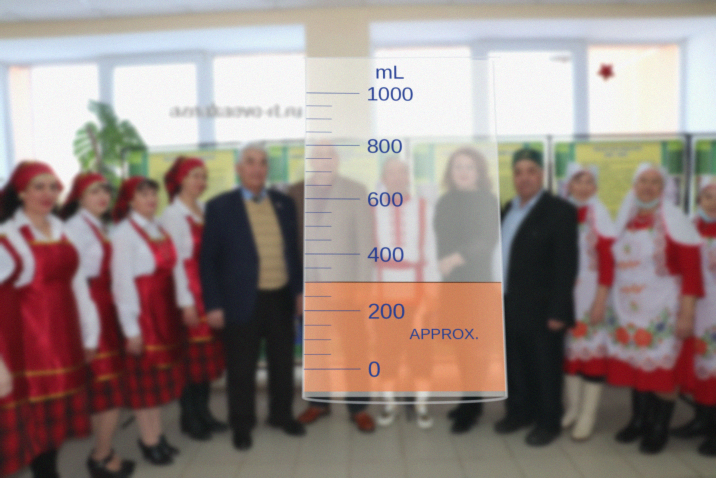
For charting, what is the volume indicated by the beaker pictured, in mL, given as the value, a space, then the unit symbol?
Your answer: 300 mL
